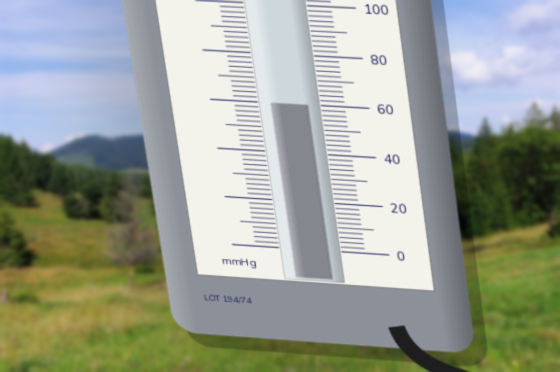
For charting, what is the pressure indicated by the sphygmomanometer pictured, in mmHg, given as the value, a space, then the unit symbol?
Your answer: 60 mmHg
